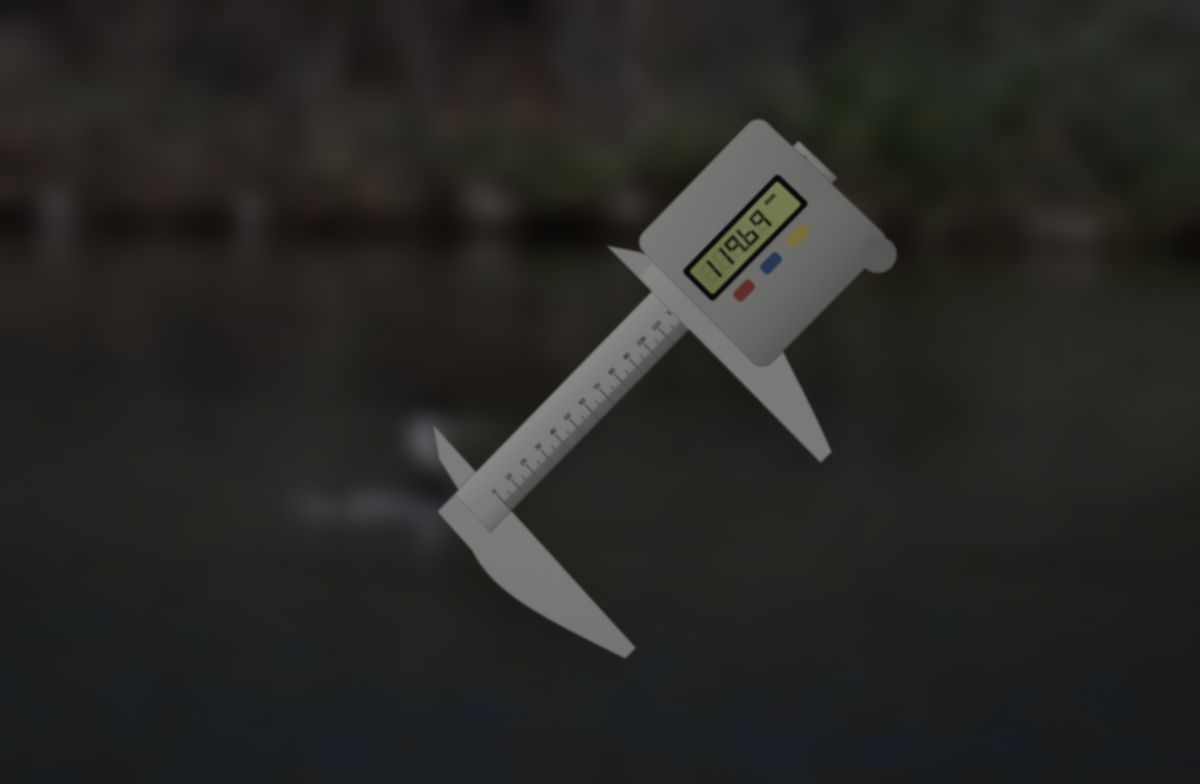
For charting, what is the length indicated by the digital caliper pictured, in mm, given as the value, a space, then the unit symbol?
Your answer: 119.69 mm
